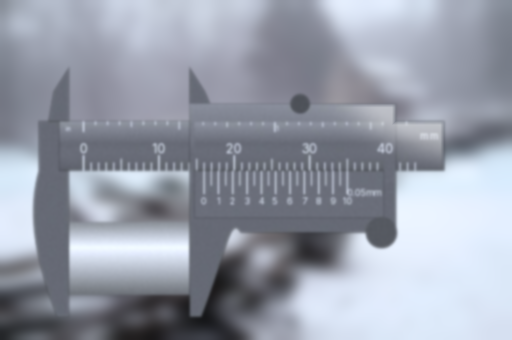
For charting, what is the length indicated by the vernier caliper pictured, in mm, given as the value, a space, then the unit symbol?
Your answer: 16.0 mm
